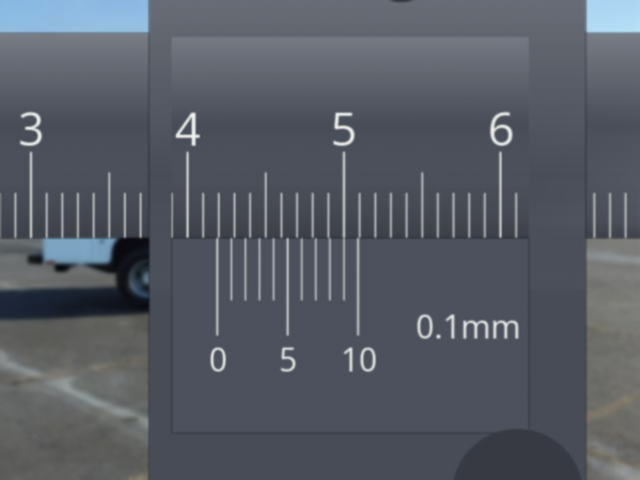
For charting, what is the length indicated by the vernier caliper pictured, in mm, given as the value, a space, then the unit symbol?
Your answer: 41.9 mm
